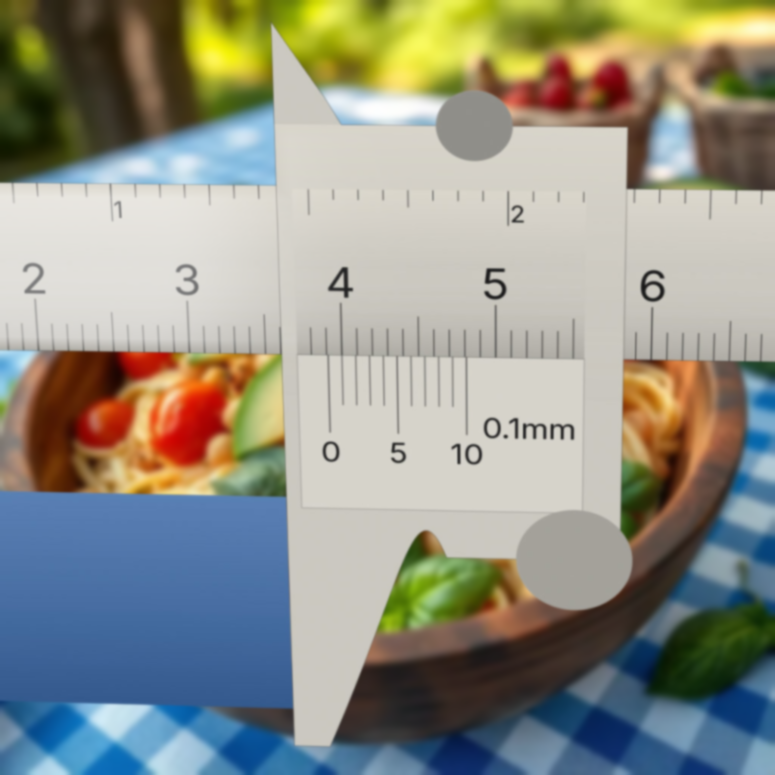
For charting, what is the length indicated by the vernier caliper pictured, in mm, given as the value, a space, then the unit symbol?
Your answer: 39.1 mm
